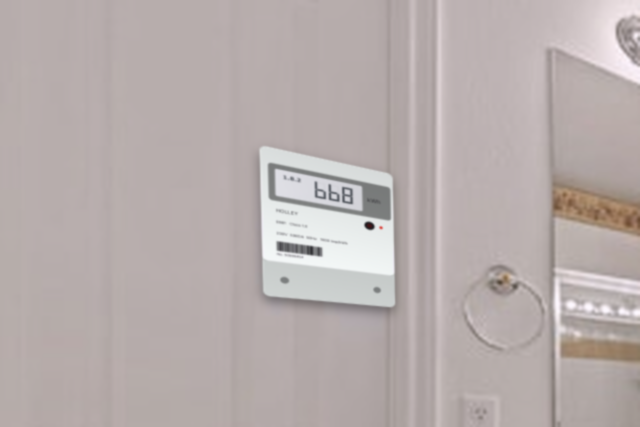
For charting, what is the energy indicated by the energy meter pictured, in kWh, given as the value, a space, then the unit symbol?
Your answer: 668 kWh
